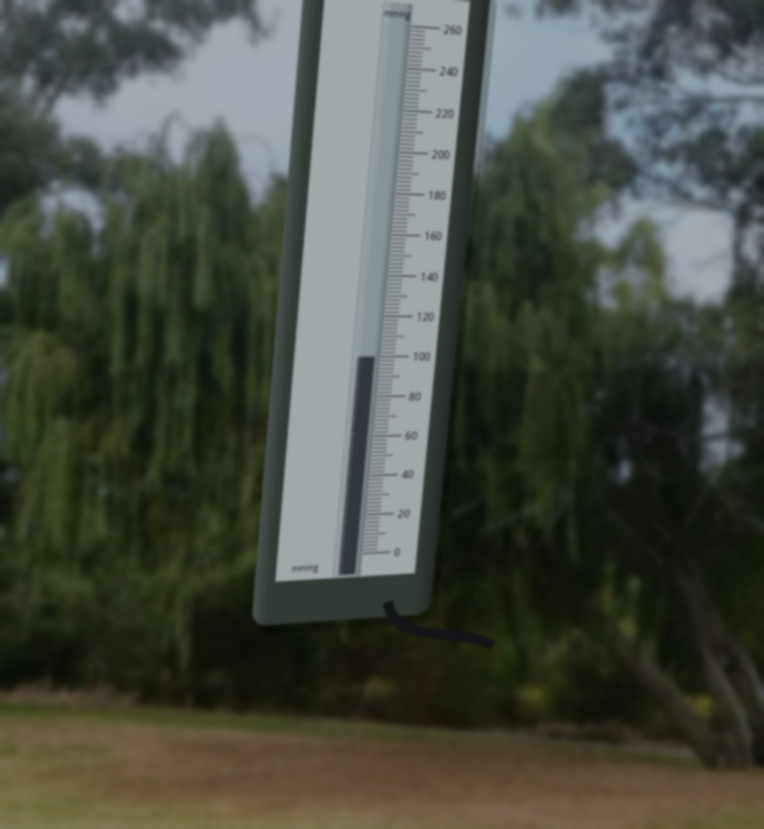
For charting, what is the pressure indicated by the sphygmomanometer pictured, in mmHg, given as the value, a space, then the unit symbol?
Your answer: 100 mmHg
